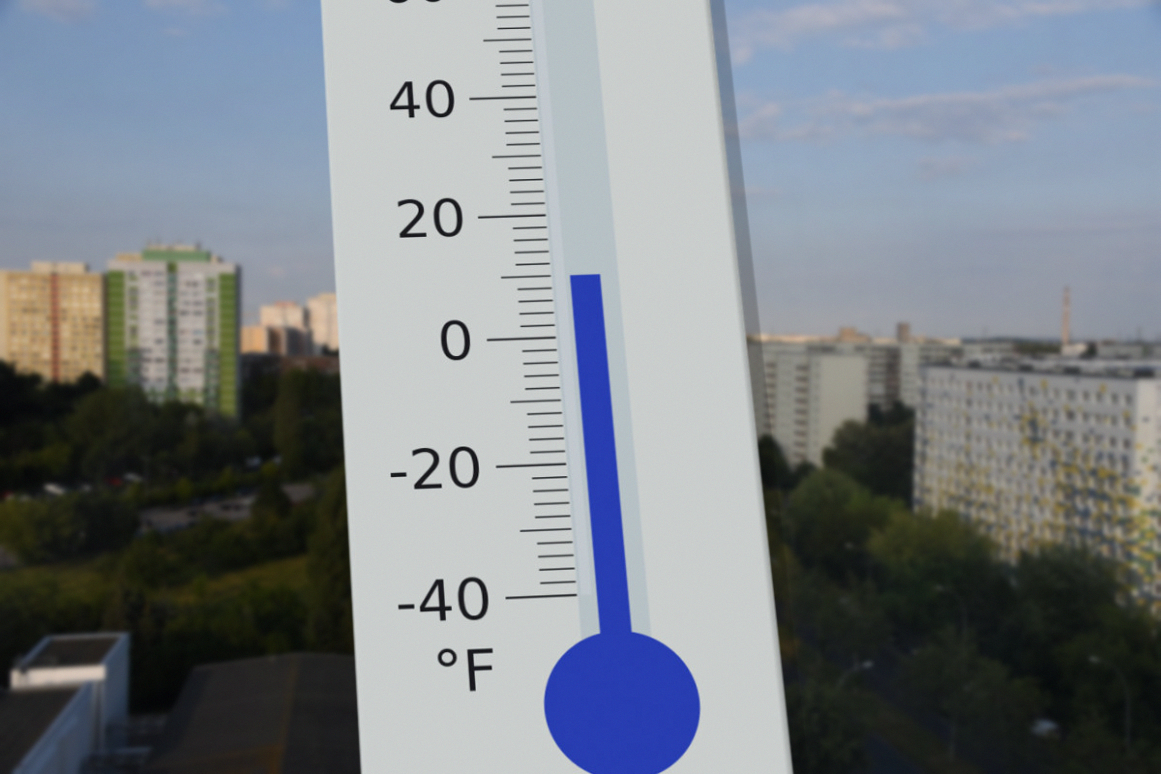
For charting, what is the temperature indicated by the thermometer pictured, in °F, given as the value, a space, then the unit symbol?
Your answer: 10 °F
